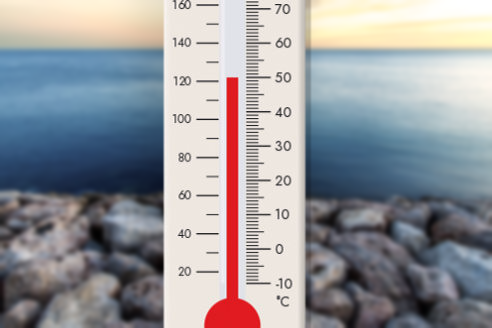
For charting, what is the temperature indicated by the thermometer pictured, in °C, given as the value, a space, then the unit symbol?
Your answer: 50 °C
